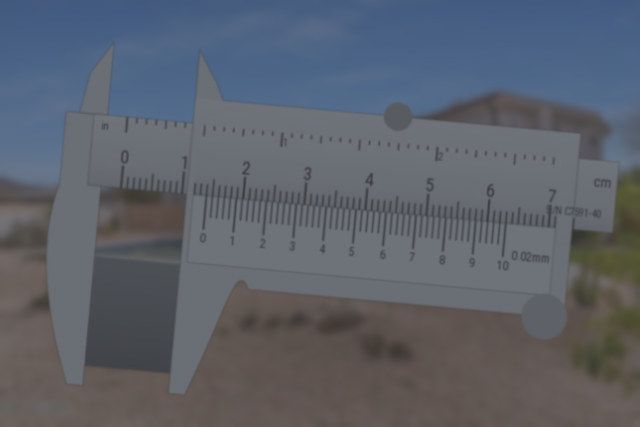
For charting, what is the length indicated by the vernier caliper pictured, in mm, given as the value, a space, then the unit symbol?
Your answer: 14.0 mm
